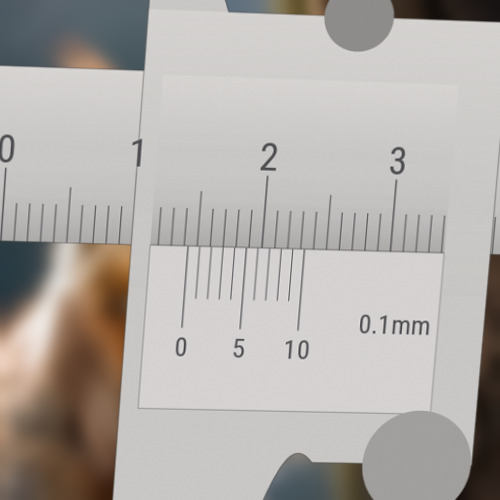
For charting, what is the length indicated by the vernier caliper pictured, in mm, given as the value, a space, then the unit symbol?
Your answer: 14.3 mm
